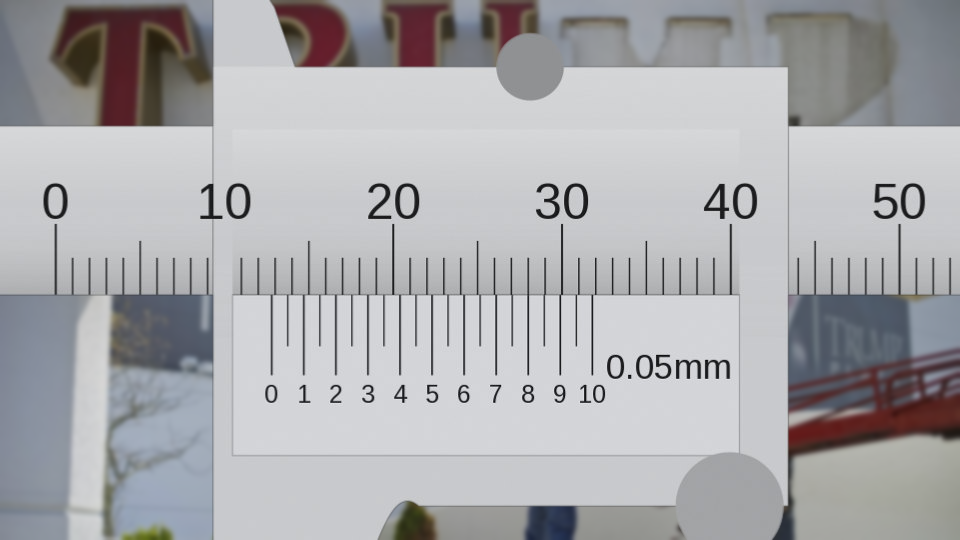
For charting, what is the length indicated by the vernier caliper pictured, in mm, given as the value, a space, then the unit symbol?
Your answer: 12.8 mm
